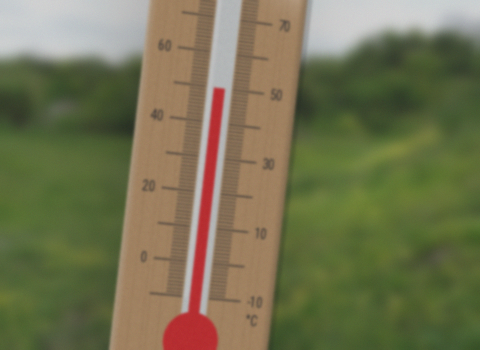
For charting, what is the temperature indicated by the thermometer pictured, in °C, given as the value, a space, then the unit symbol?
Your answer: 50 °C
